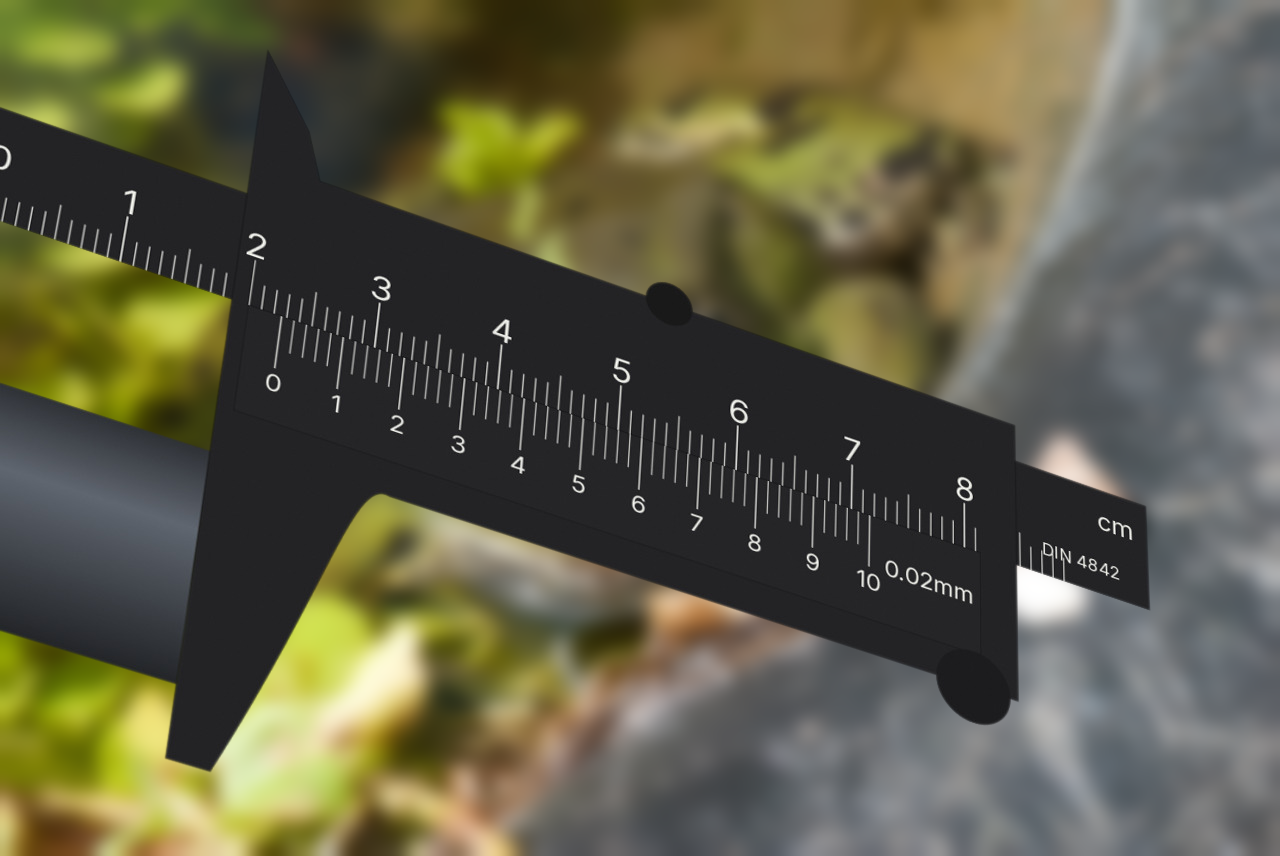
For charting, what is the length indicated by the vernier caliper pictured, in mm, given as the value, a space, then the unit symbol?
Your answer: 22.6 mm
